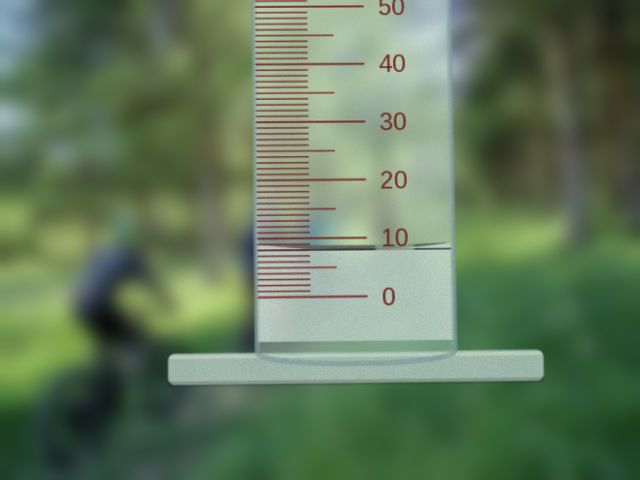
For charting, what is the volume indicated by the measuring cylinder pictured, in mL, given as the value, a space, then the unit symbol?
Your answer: 8 mL
